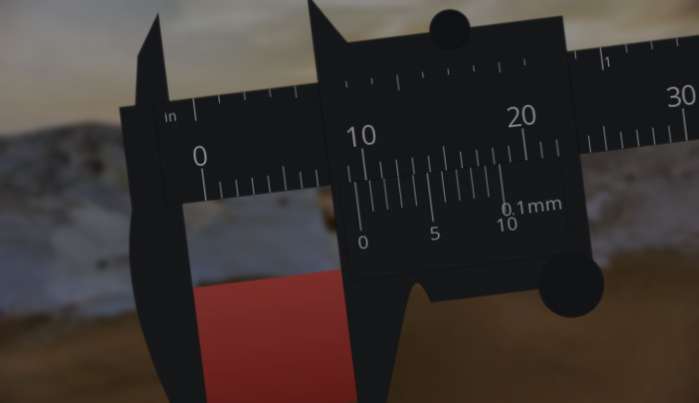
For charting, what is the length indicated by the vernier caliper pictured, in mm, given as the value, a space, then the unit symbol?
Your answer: 9.3 mm
